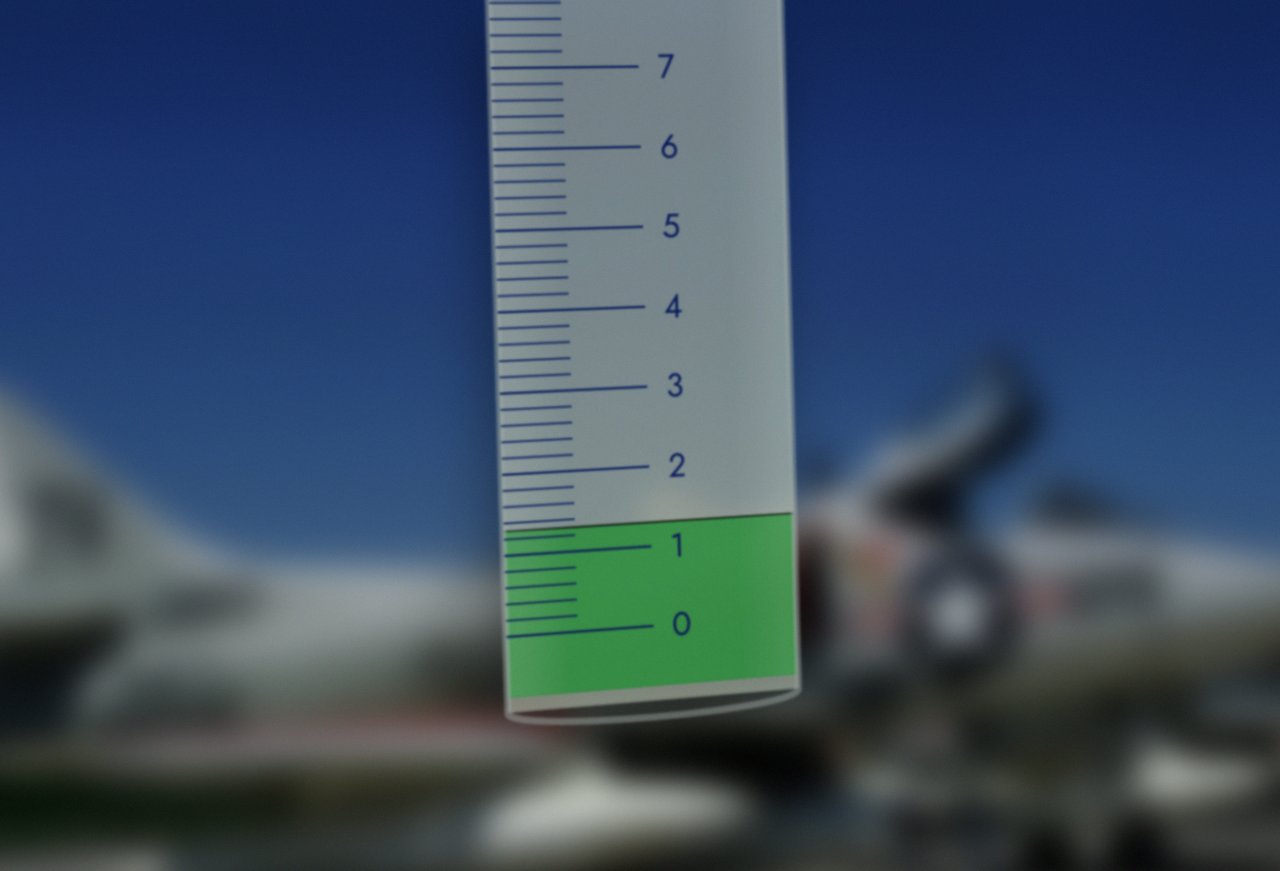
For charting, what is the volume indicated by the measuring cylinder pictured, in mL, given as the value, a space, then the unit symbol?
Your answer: 1.3 mL
